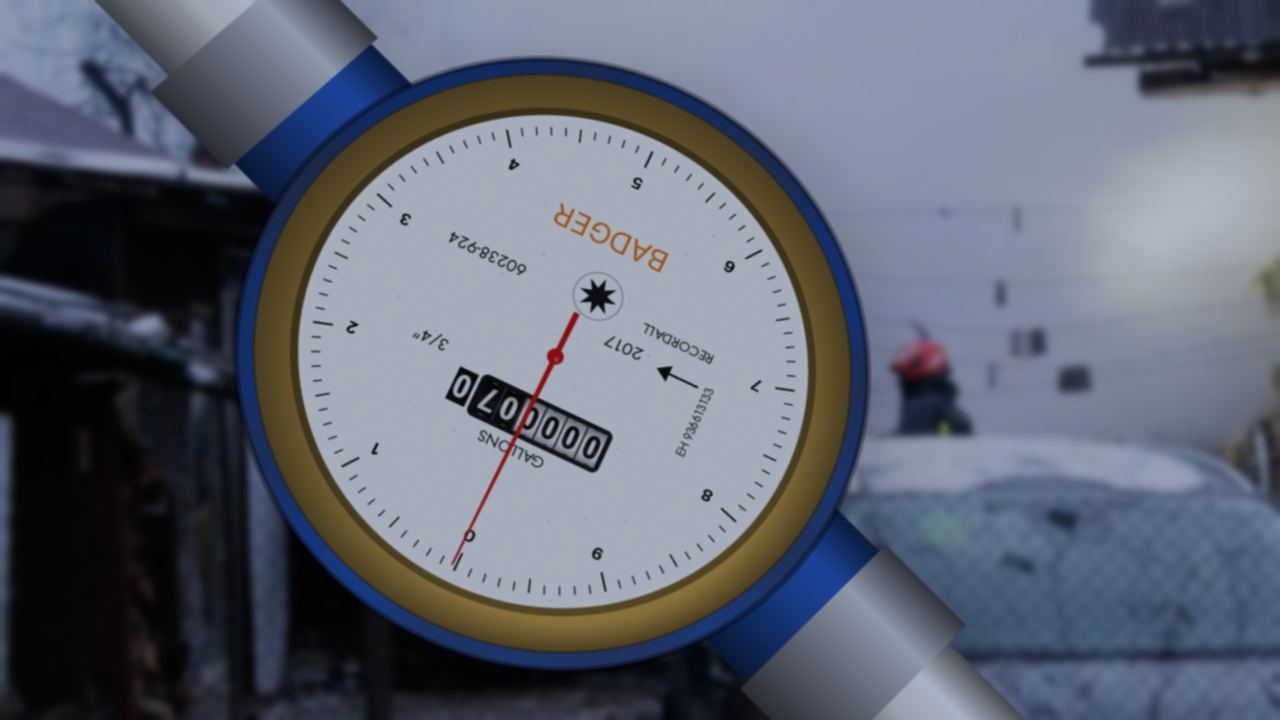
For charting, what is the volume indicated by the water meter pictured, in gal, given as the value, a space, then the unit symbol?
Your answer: 70.0 gal
